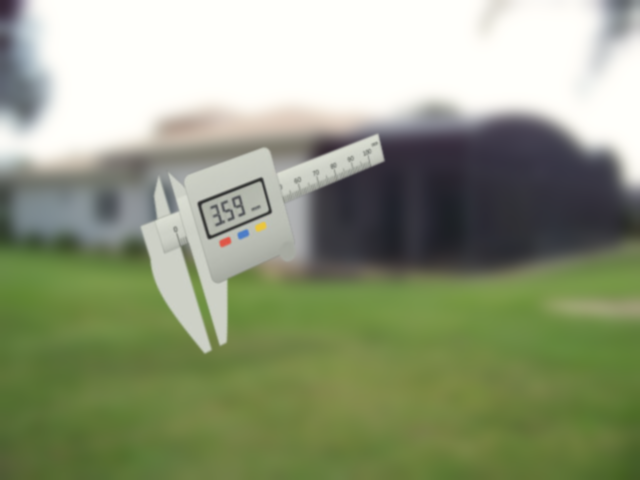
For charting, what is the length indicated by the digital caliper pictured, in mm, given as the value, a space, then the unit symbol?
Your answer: 3.59 mm
